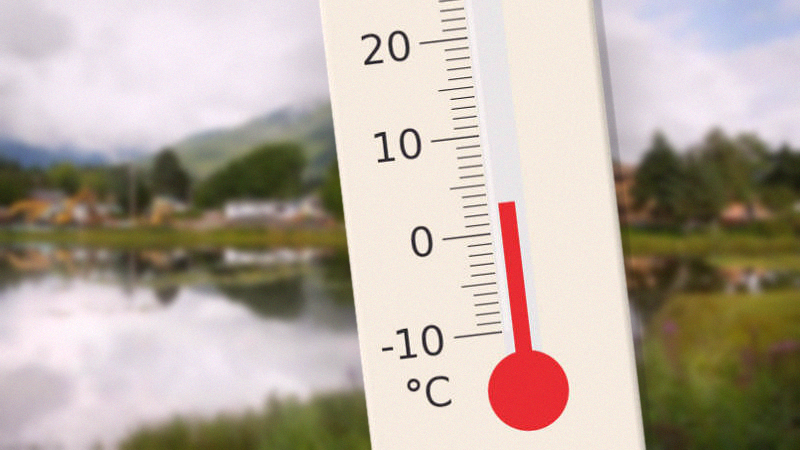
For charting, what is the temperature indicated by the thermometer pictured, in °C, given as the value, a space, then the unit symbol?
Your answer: 3 °C
